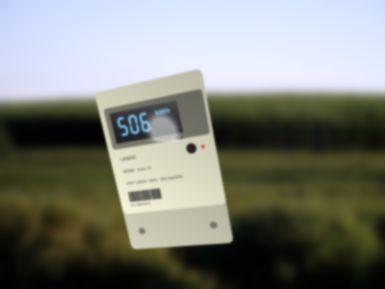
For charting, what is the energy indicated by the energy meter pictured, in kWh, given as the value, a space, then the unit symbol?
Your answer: 506 kWh
